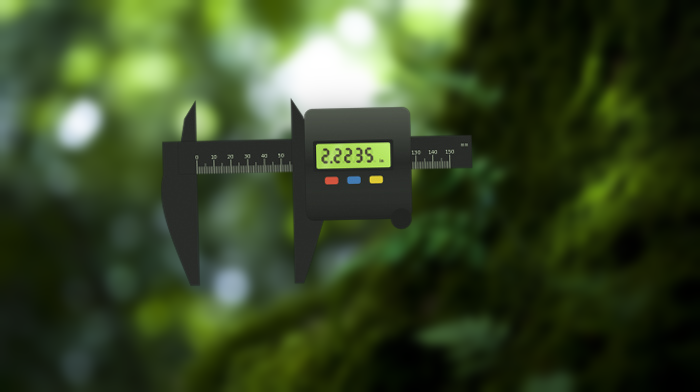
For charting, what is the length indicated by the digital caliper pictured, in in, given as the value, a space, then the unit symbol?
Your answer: 2.2235 in
